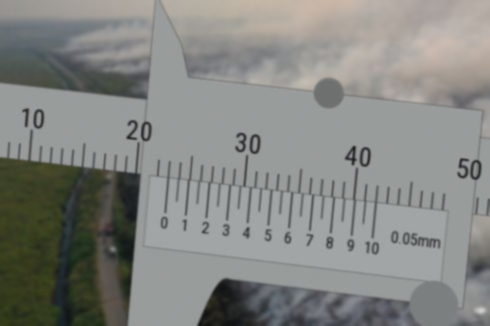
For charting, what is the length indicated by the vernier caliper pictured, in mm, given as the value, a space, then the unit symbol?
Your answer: 23.0 mm
